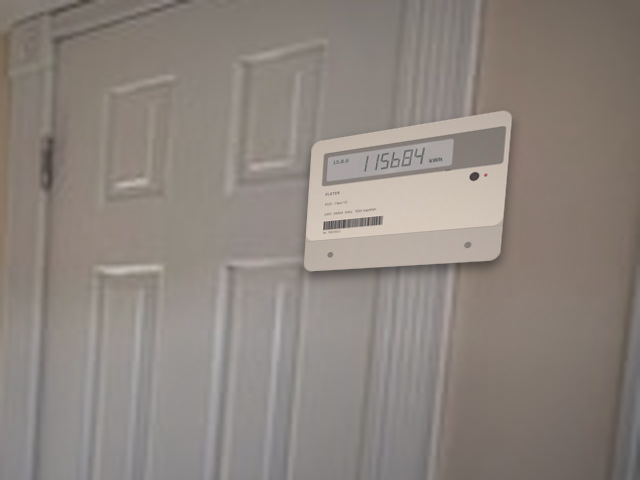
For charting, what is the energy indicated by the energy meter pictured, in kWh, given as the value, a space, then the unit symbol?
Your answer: 115684 kWh
